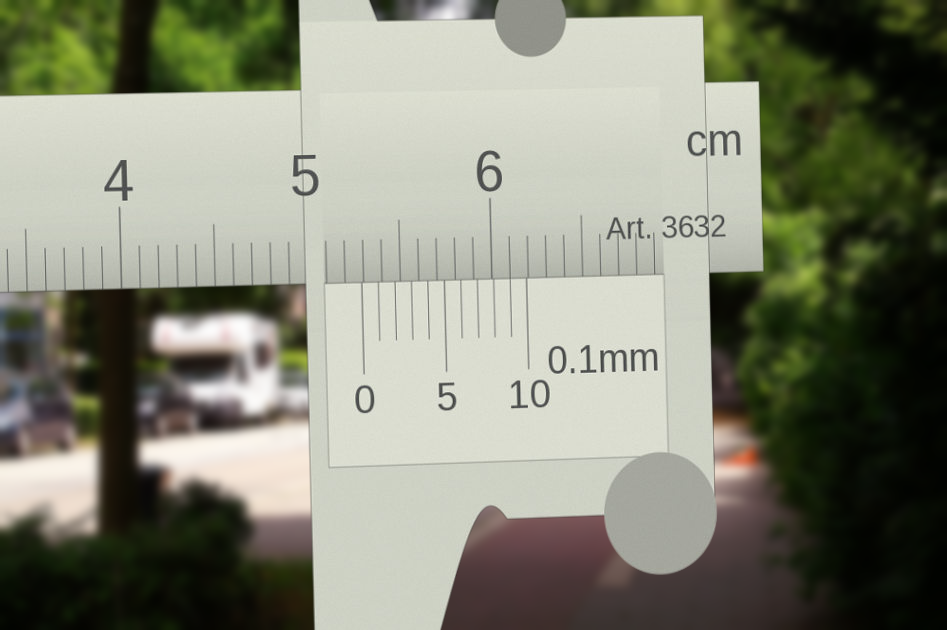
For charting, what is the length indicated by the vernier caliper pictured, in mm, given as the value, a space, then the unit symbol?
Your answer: 52.9 mm
